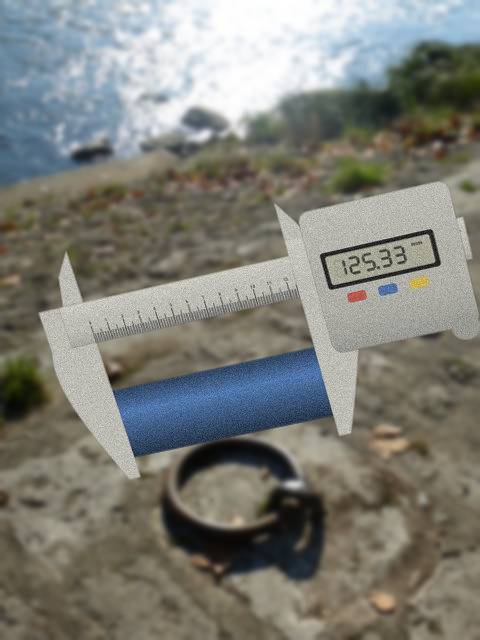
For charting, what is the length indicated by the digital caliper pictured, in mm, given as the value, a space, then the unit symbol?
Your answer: 125.33 mm
